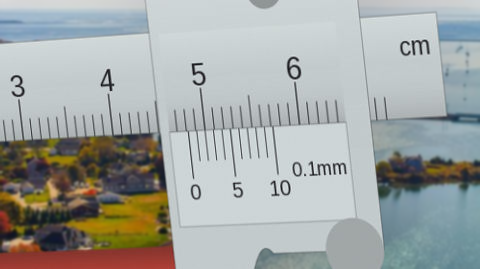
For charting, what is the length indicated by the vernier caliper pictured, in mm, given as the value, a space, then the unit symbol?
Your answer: 48.2 mm
